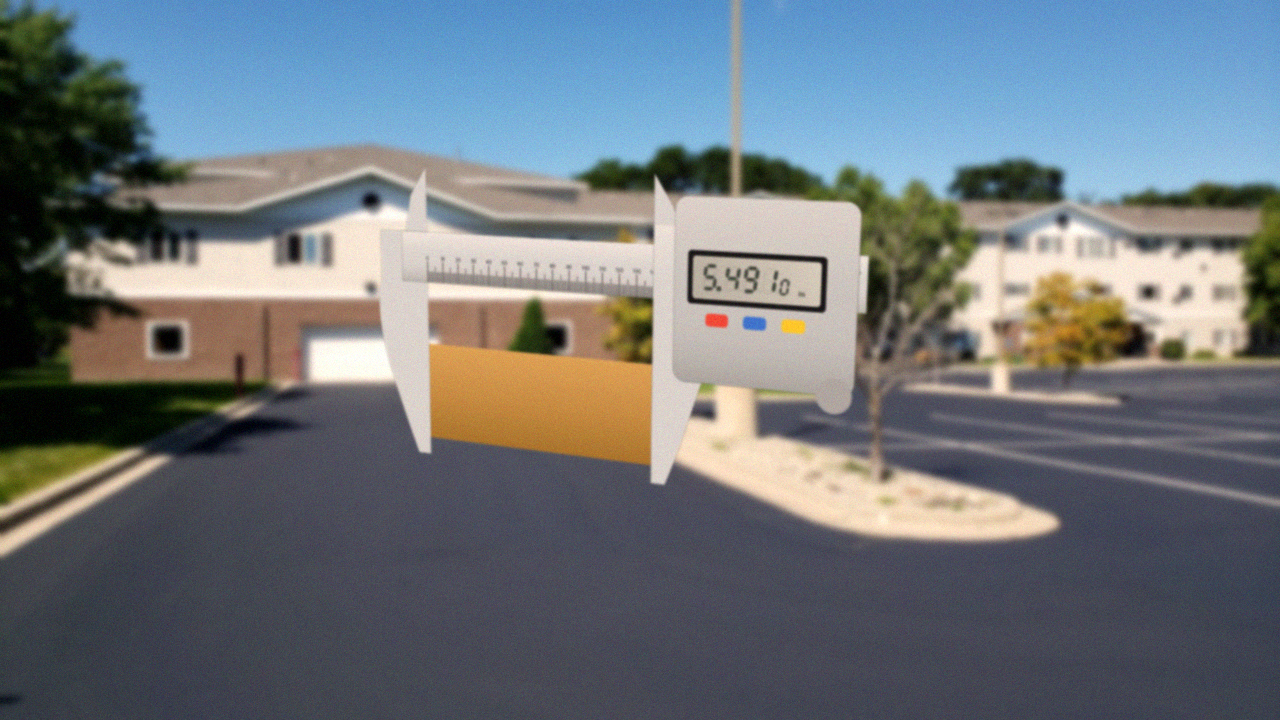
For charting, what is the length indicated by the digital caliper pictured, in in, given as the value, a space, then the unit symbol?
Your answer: 5.4910 in
